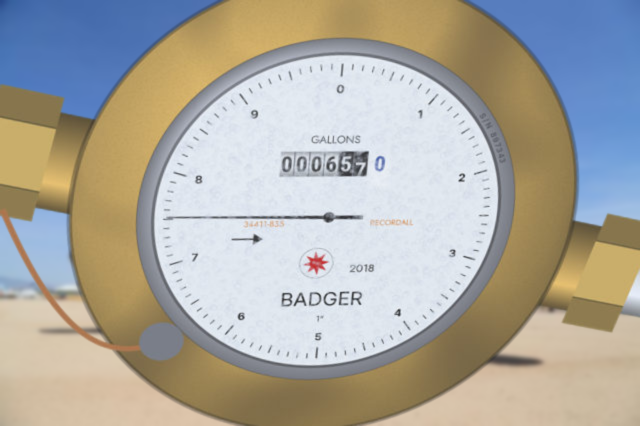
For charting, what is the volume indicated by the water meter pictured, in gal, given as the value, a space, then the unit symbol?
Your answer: 6567.5 gal
